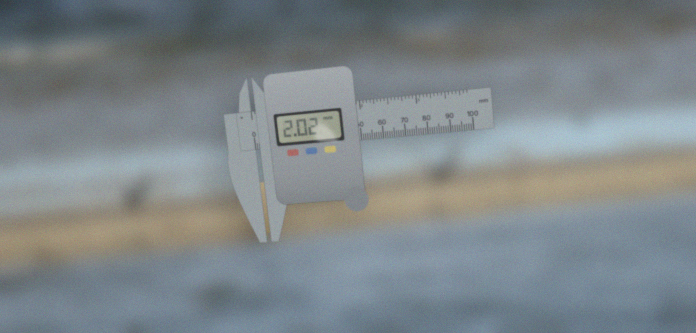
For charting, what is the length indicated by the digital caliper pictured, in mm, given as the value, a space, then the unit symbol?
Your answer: 2.02 mm
